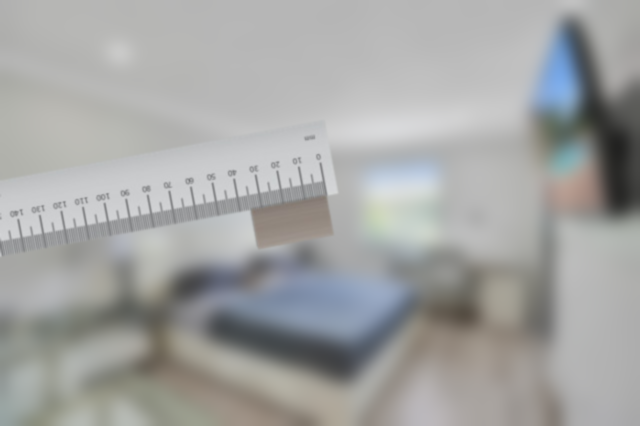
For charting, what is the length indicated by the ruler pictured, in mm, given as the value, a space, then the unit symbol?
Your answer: 35 mm
